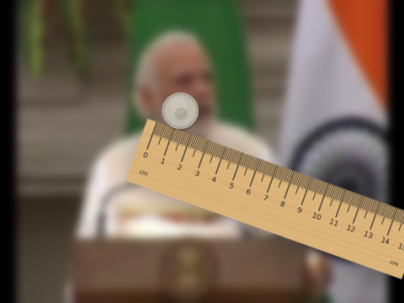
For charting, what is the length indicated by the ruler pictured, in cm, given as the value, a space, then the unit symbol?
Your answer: 2 cm
